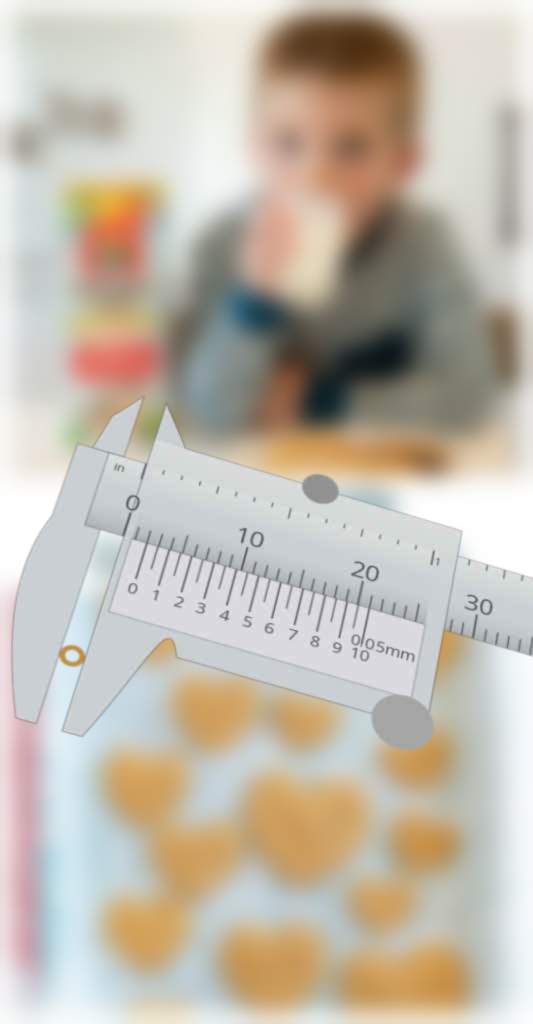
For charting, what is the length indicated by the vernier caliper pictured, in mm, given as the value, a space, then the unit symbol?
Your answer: 2.0 mm
